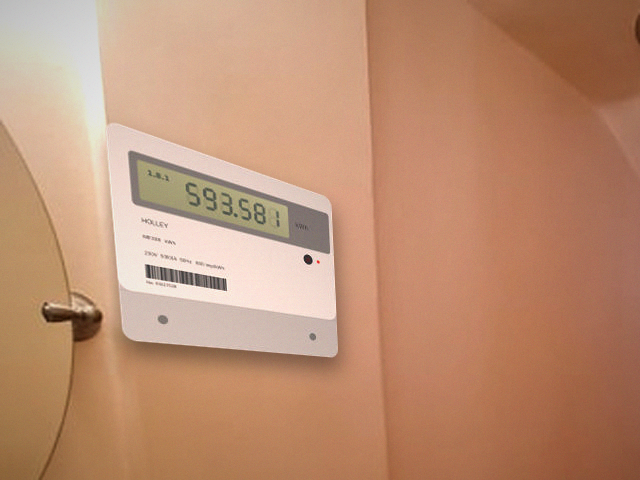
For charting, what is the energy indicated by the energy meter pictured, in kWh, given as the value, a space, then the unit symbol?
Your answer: 593.581 kWh
